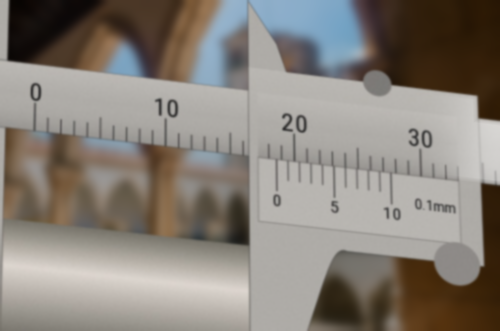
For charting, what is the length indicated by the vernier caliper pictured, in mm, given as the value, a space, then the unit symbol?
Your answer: 18.6 mm
